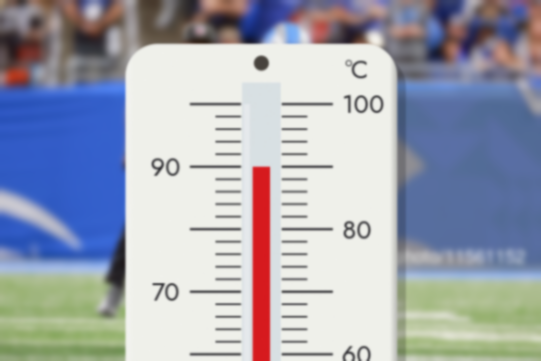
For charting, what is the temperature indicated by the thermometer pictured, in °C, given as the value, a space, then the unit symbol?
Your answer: 90 °C
